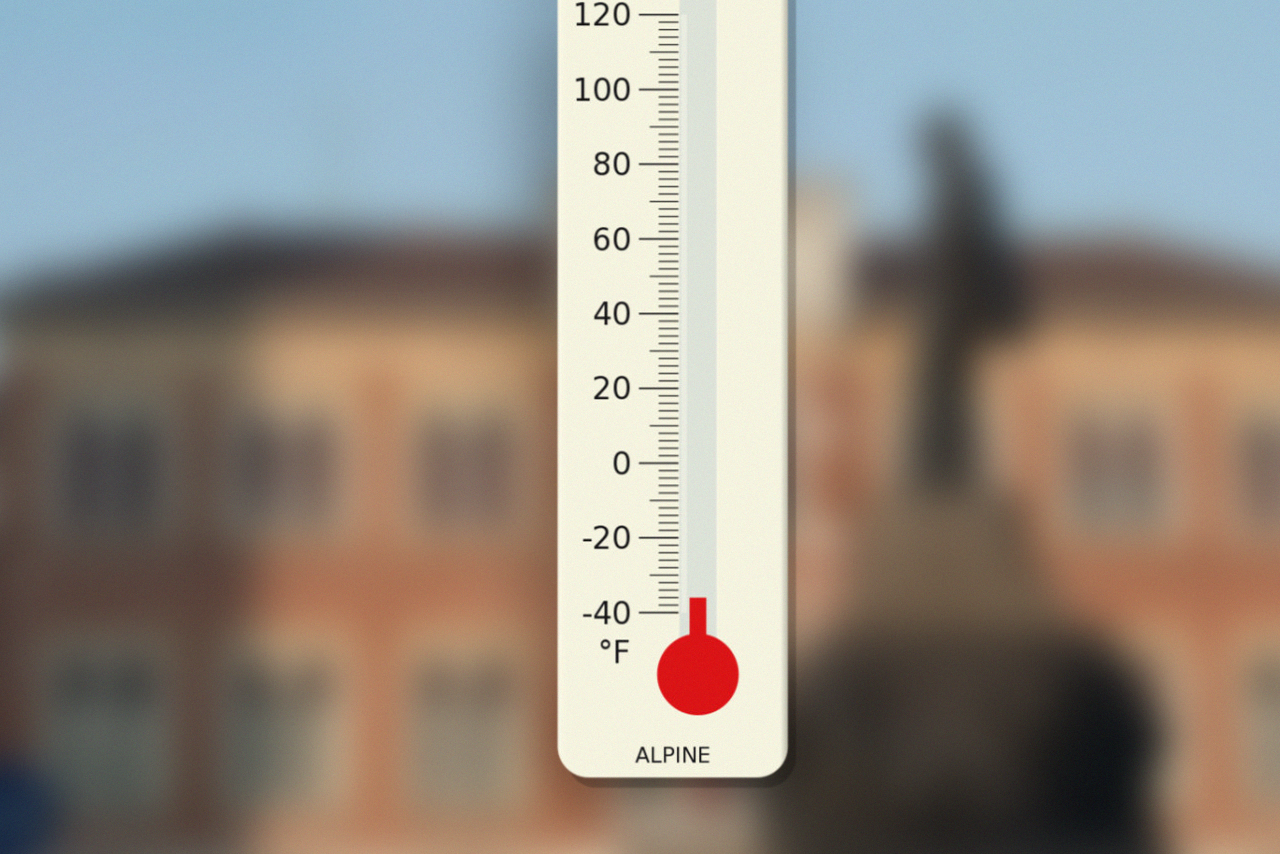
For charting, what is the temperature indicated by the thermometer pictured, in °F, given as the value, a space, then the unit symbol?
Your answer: -36 °F
